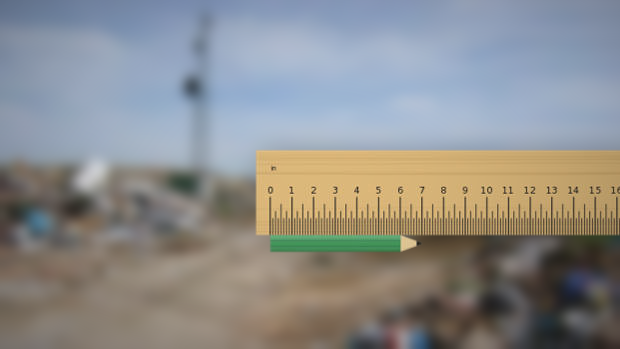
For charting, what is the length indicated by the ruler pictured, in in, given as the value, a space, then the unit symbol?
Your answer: 7 in
